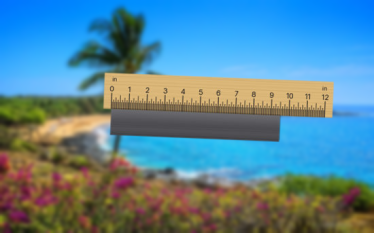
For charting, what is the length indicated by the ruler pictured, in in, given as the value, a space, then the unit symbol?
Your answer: 9.5 in
